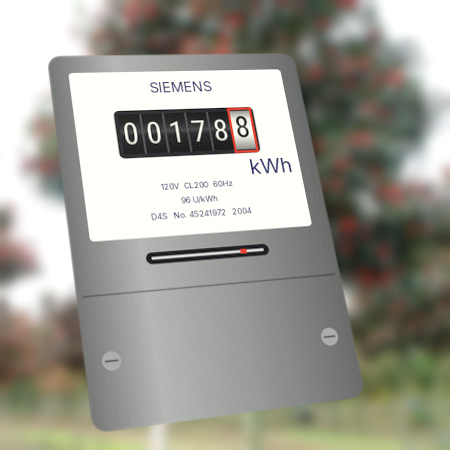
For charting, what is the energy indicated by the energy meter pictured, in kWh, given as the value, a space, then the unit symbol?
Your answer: 178.8 kWh
